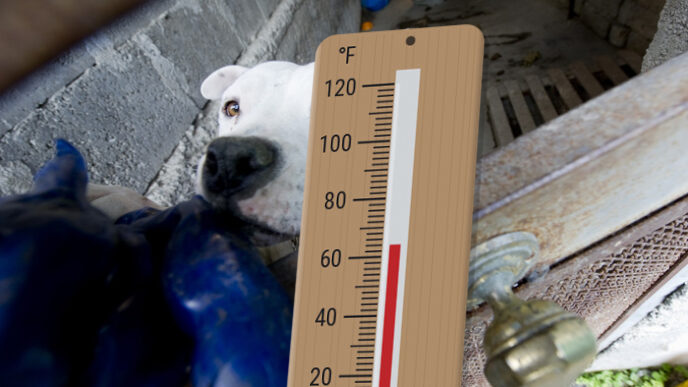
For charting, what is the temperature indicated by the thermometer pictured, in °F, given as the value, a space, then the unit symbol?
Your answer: 64 °F
